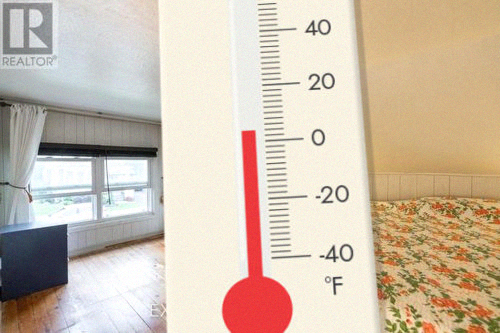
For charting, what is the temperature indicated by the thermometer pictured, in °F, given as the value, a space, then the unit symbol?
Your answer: 4 °F
